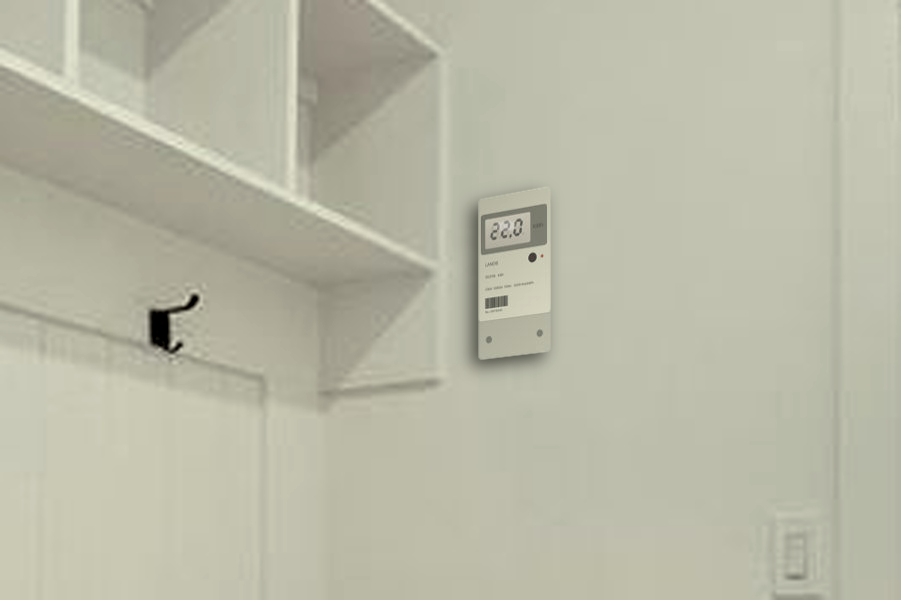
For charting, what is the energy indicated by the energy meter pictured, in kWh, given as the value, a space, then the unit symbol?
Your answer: 22.0 kWh
